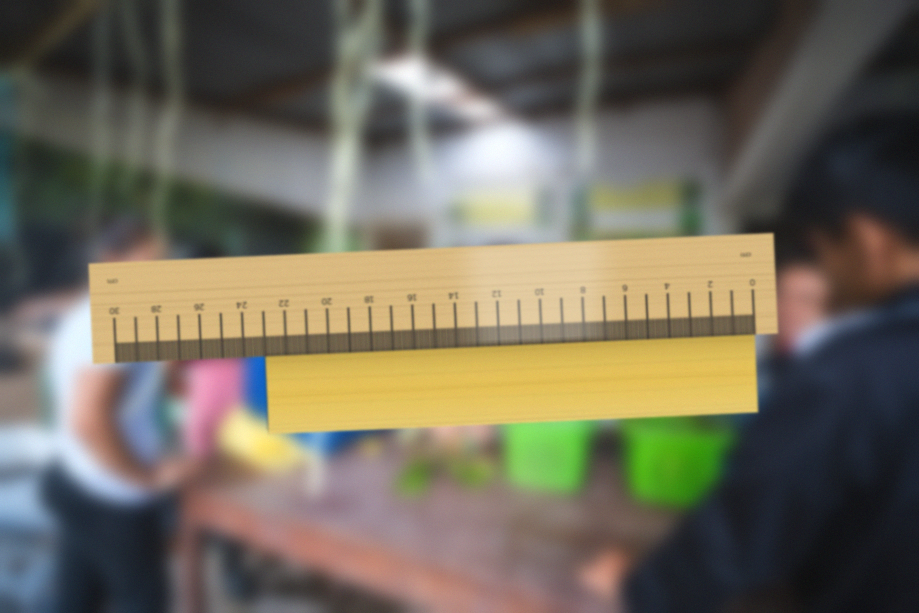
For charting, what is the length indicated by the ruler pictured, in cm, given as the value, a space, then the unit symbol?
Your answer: 23 cm
